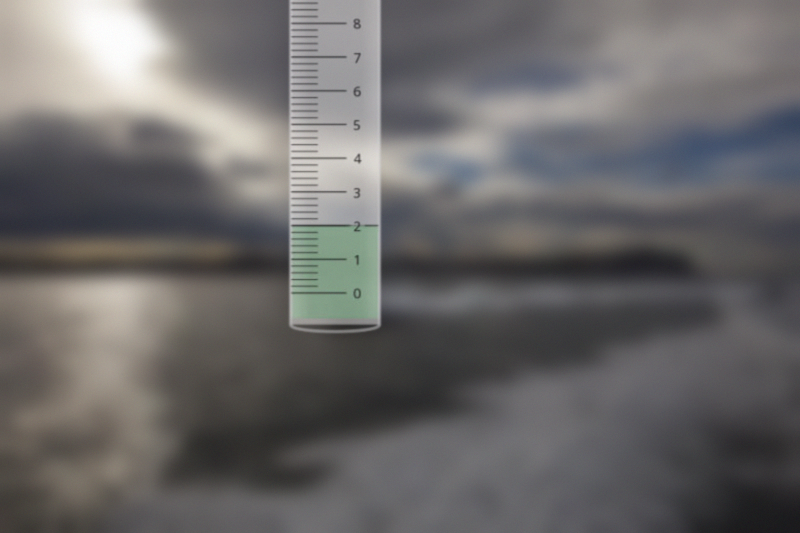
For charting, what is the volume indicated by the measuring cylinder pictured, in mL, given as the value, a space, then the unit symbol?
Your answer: 2 mL
